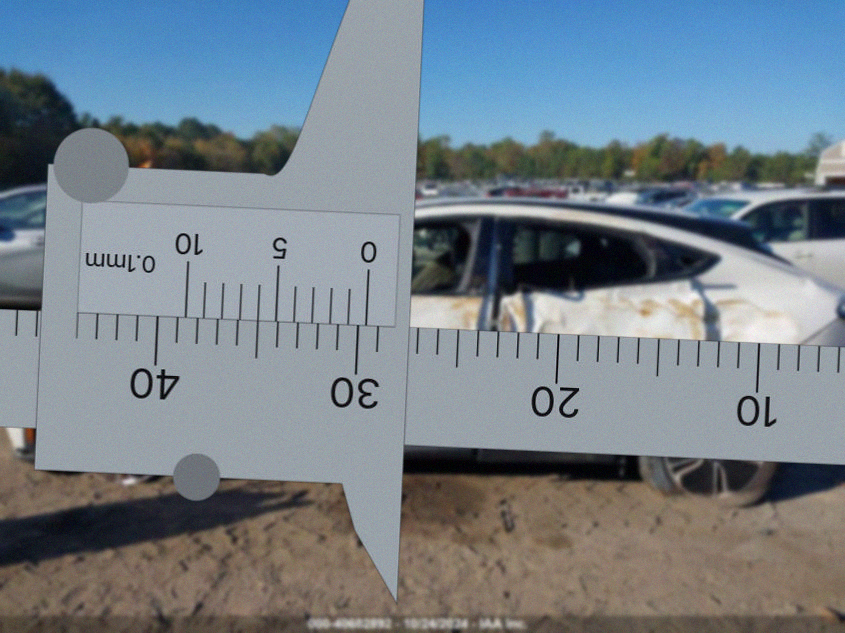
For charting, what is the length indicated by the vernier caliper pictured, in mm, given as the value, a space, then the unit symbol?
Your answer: 29.6 mm
